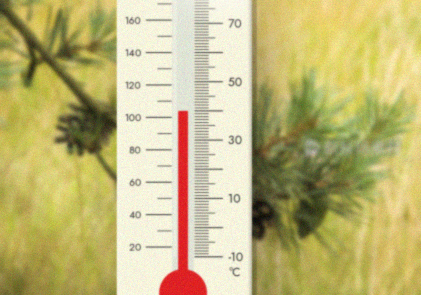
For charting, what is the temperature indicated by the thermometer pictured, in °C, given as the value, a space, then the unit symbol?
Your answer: 40 °C
